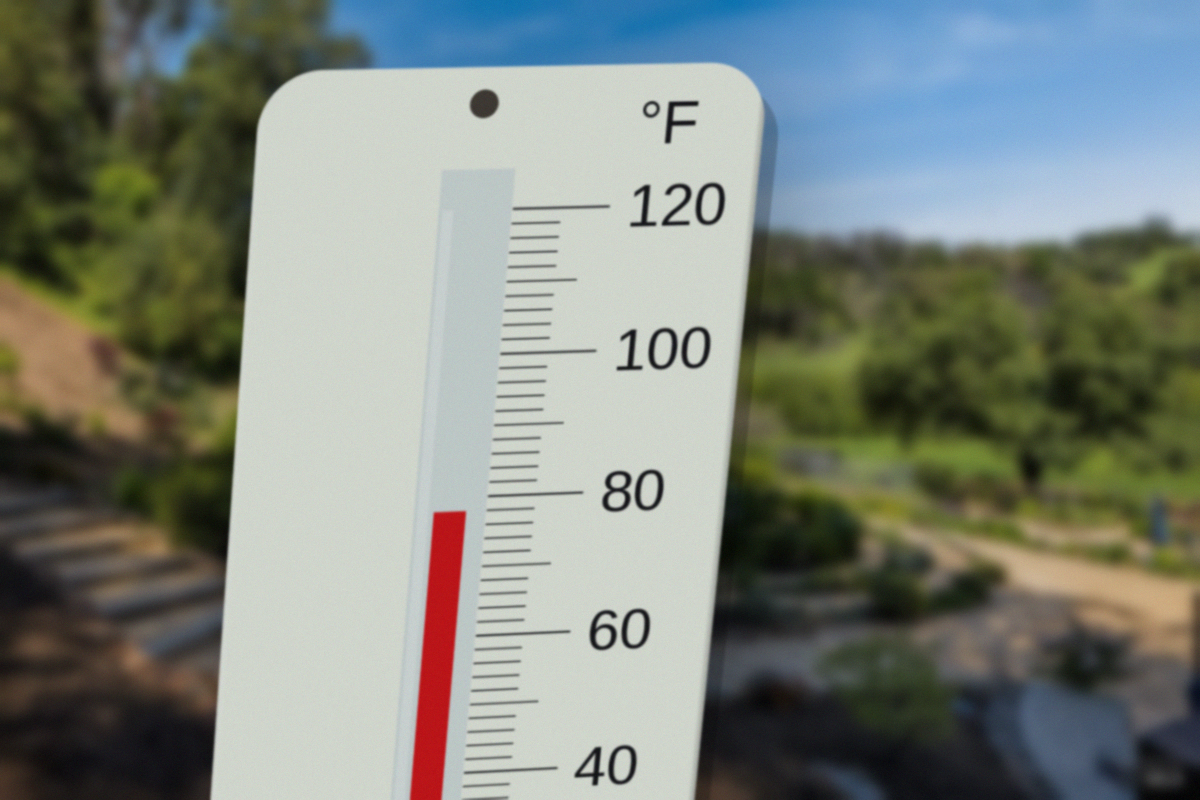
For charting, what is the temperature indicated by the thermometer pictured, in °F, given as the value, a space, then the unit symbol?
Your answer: 78 °F
